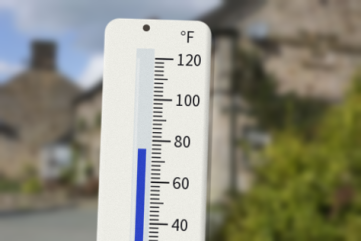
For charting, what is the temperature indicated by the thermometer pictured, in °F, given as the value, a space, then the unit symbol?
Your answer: 76 °F
